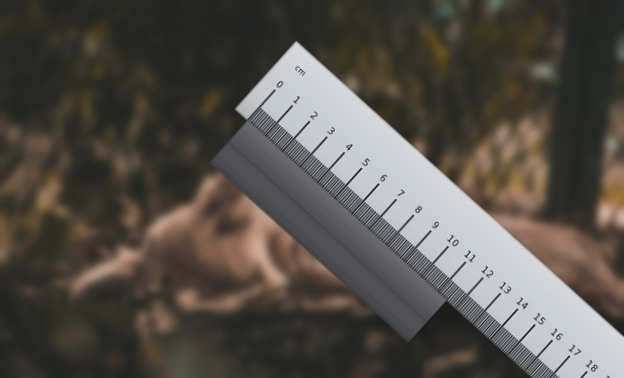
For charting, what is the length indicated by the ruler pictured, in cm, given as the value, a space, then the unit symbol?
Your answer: 11.5 cm
